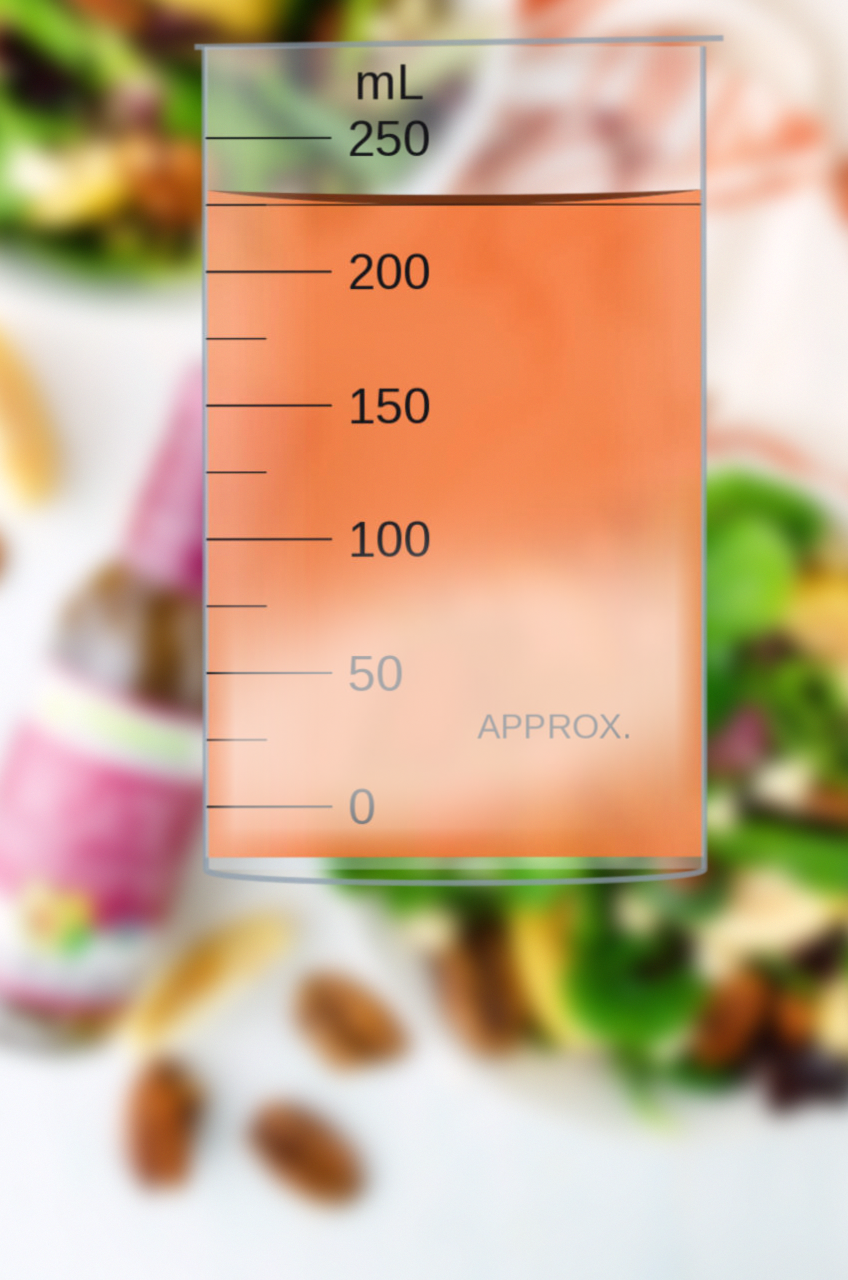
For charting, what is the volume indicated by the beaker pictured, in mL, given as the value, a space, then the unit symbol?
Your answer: 225 mL
